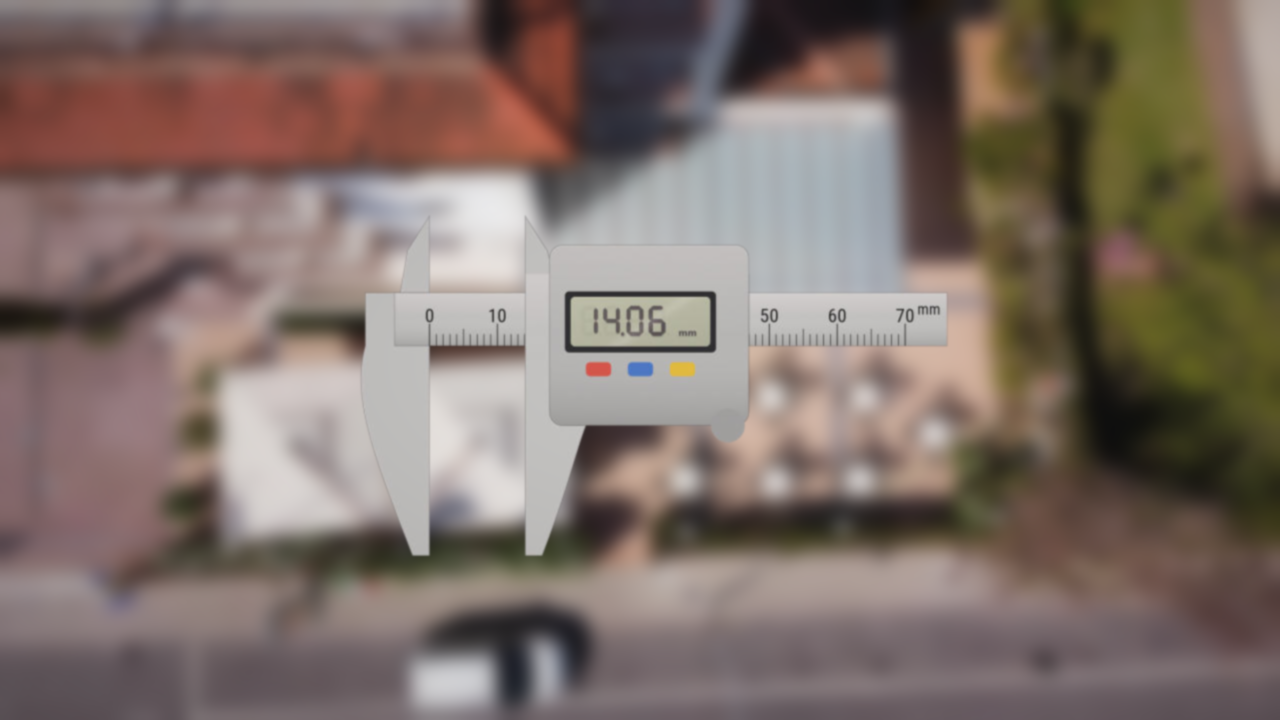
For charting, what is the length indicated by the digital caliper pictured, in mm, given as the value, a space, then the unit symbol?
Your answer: 14.06 mm
